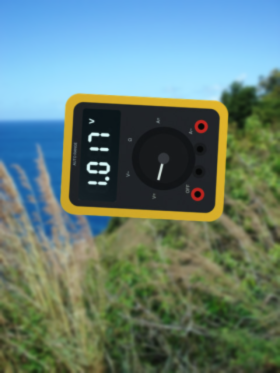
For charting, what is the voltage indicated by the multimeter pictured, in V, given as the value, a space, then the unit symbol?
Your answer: 1.017 V
